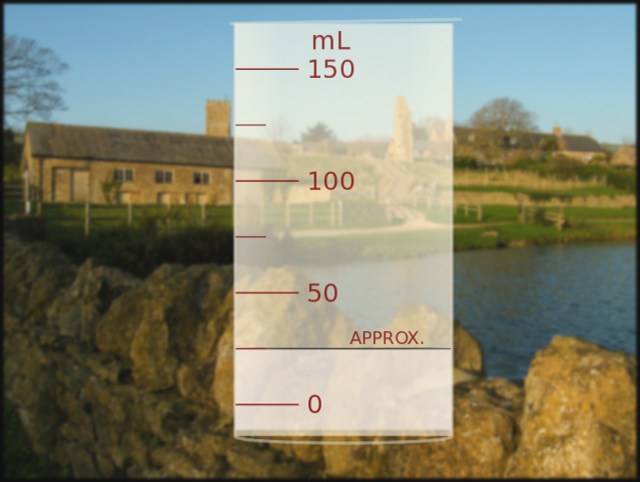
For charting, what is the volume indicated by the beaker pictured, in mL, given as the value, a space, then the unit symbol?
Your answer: 25 mL
